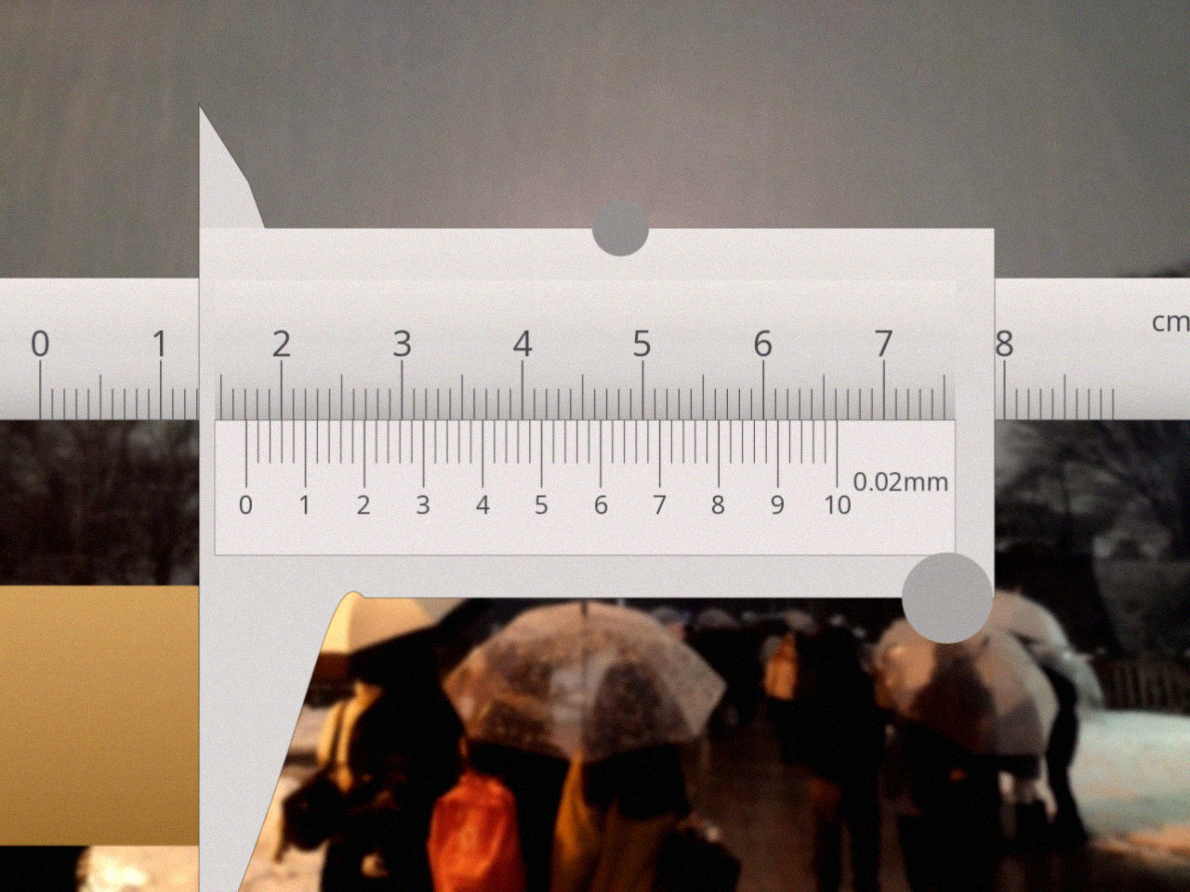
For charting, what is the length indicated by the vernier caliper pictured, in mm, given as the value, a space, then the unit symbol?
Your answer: 17.1 mm
